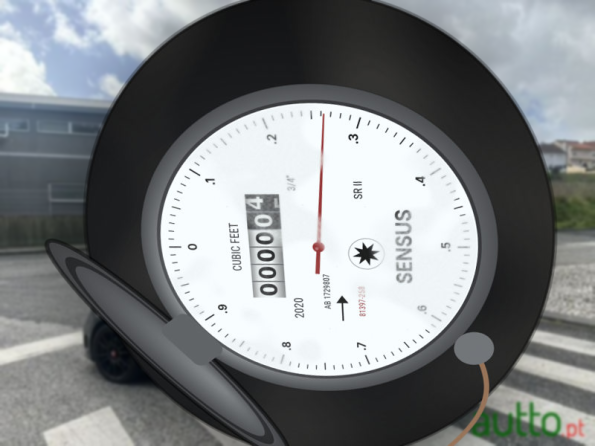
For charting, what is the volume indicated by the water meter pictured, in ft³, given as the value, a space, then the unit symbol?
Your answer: 4.26 ft³
